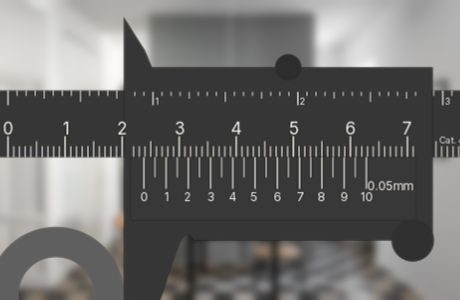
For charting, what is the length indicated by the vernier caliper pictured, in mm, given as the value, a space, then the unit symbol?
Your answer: 23.8 mm
